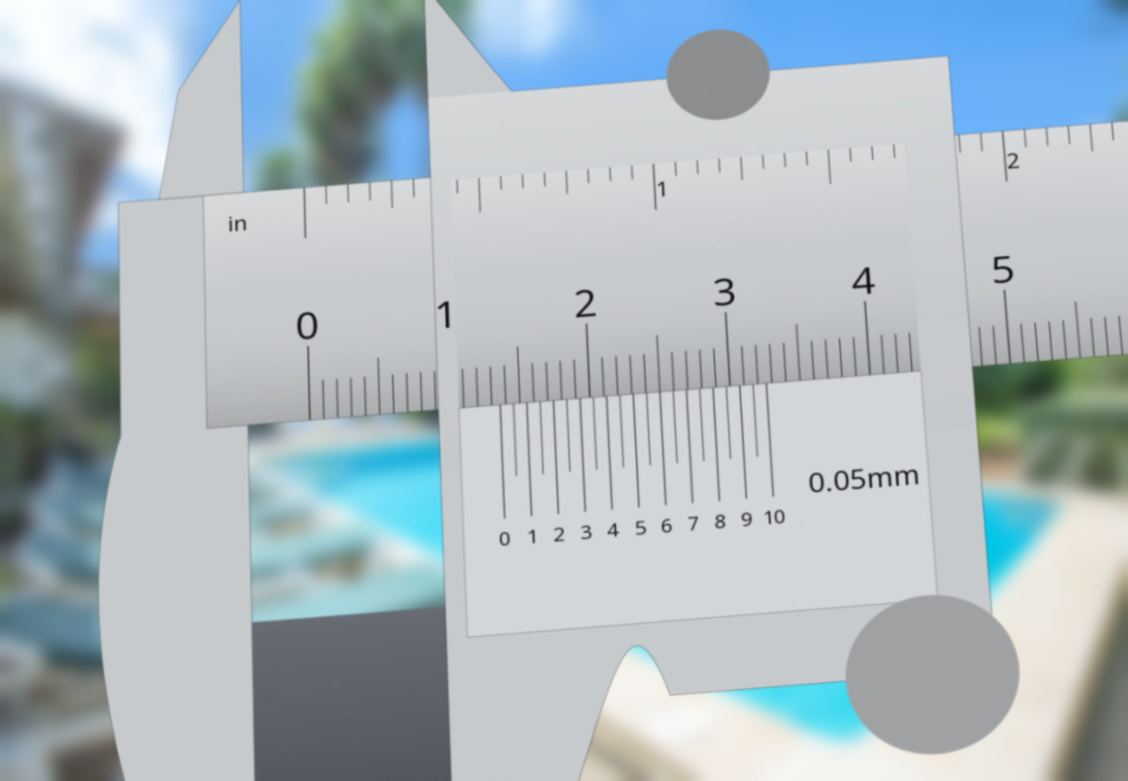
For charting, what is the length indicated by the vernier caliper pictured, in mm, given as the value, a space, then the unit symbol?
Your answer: 13.6 mm
